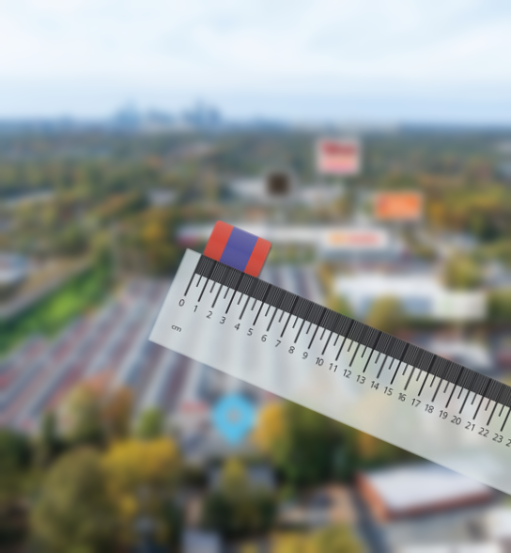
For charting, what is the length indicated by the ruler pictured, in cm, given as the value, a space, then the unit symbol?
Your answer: 4 cm
